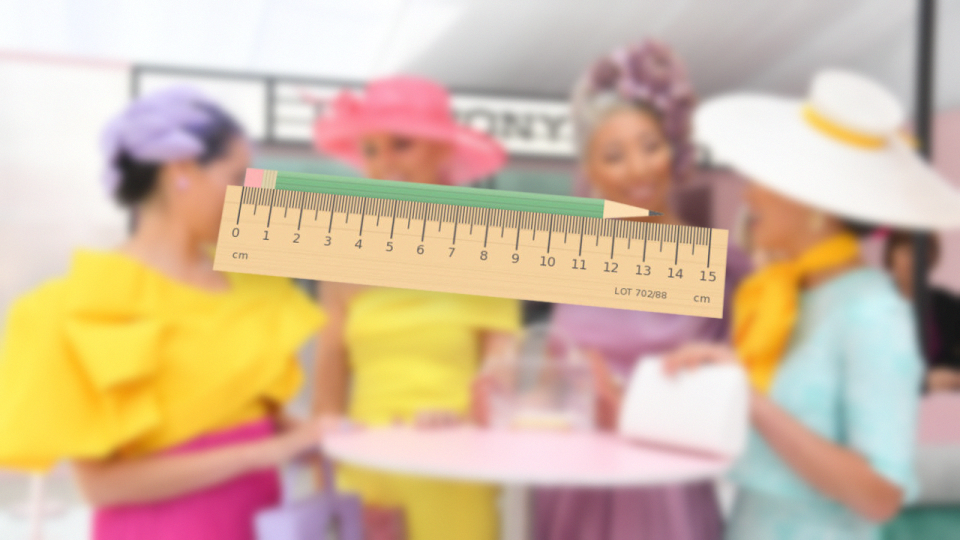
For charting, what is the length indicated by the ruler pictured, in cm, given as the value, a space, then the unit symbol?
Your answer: 13.5 cm
